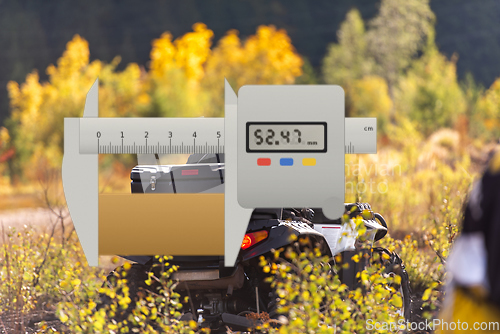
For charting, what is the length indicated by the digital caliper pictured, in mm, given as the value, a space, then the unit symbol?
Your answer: 52.47 mm
